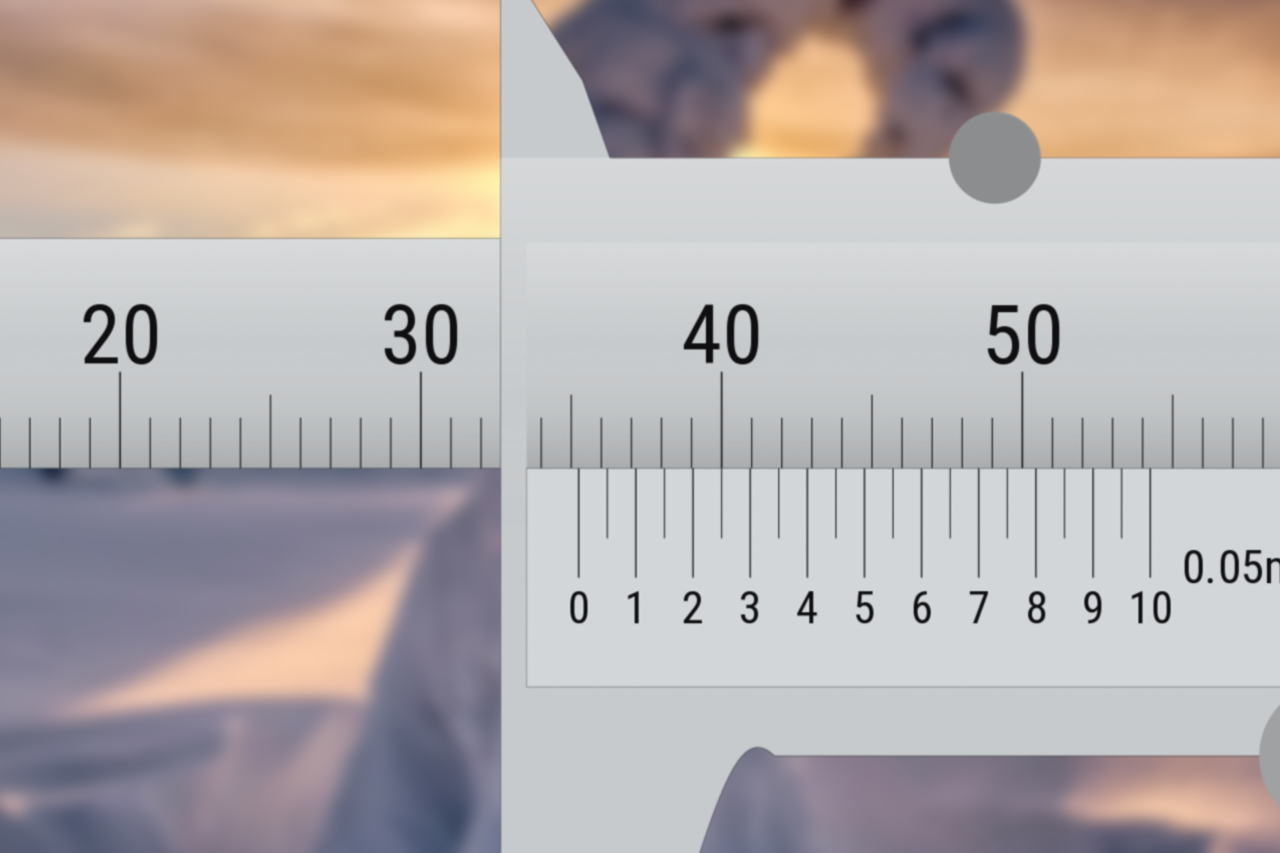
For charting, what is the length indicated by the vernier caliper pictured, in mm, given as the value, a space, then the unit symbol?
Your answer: 35.25 mm
